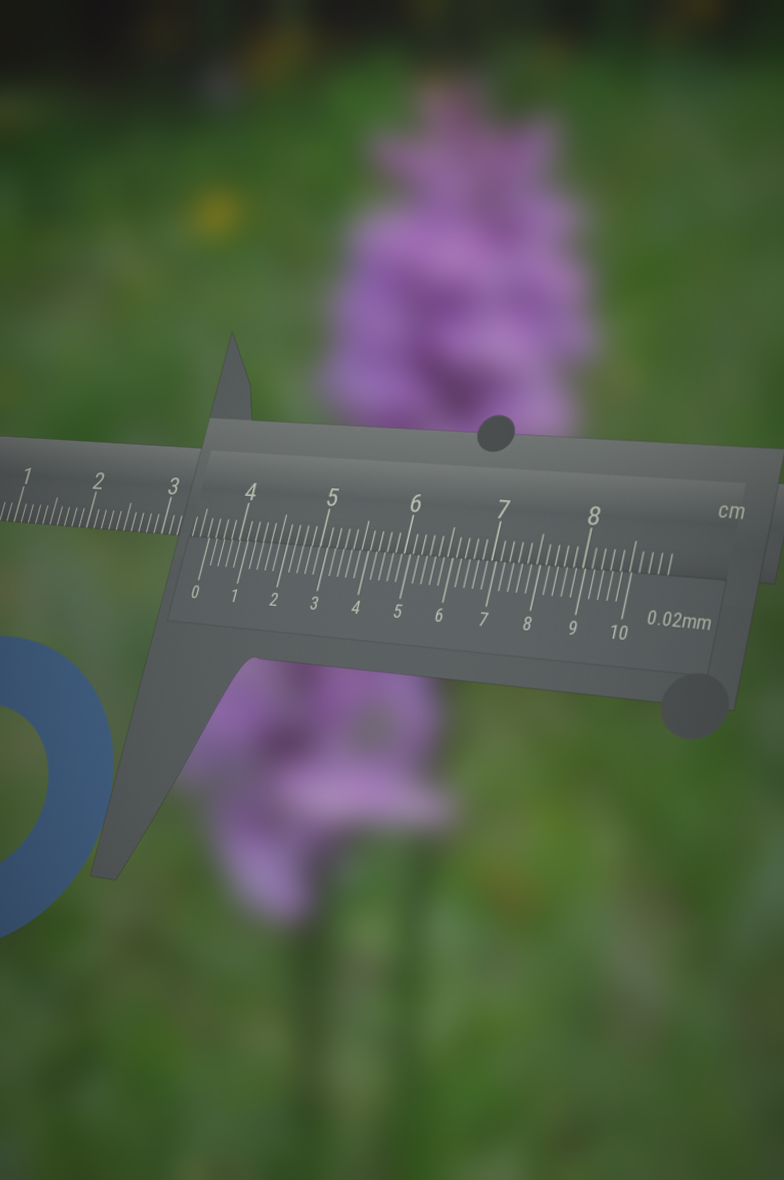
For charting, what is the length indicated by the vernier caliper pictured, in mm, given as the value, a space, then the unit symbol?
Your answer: 36.2 mm
